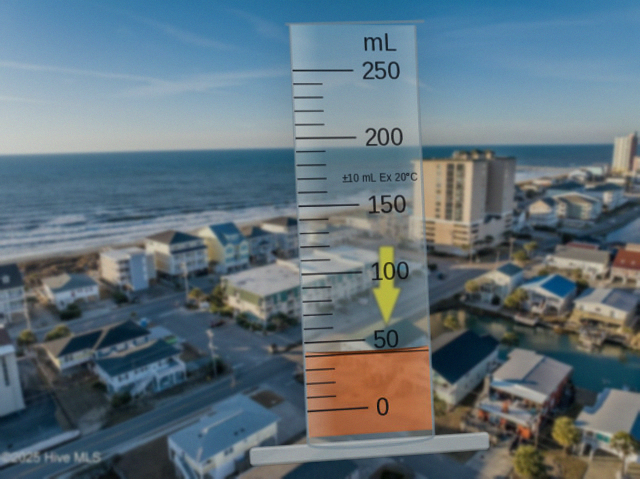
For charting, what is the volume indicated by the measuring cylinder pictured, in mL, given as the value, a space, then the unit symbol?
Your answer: 40 mL
